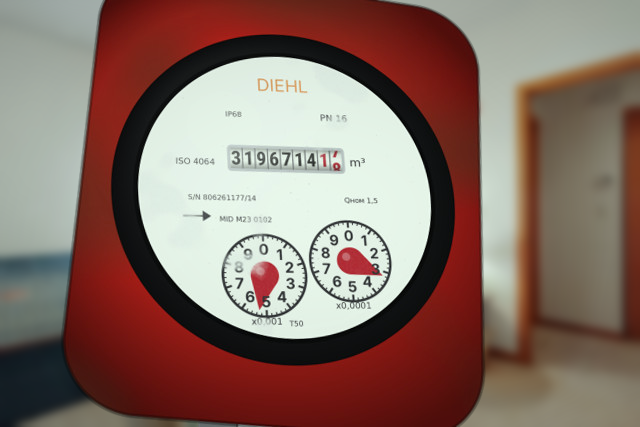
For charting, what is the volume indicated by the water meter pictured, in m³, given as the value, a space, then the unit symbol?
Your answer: 3196714.1753 m³
